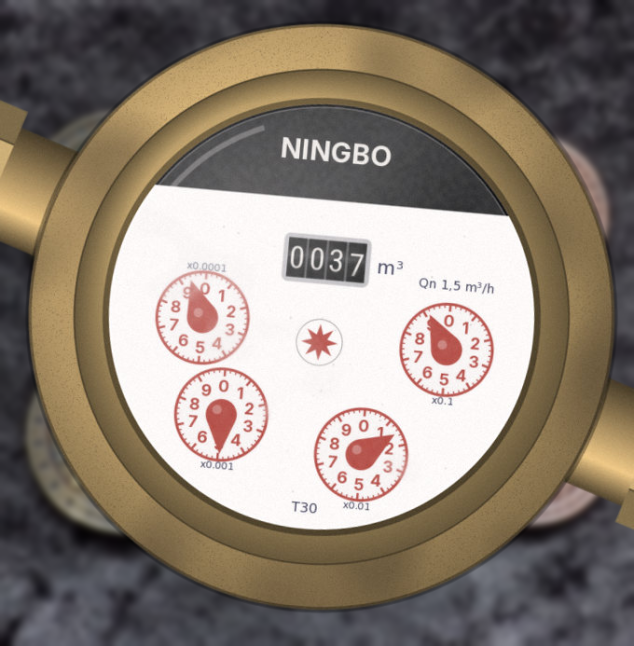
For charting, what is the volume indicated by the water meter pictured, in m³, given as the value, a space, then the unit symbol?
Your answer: 36.9149 m³
